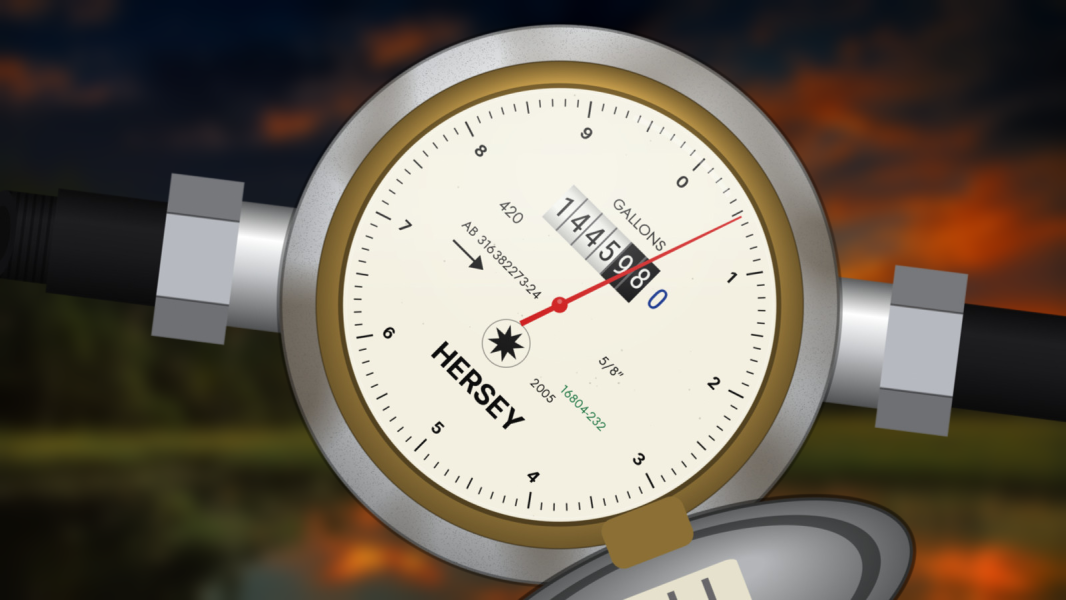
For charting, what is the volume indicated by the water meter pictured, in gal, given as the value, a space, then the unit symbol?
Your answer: 1445980.5 gal
